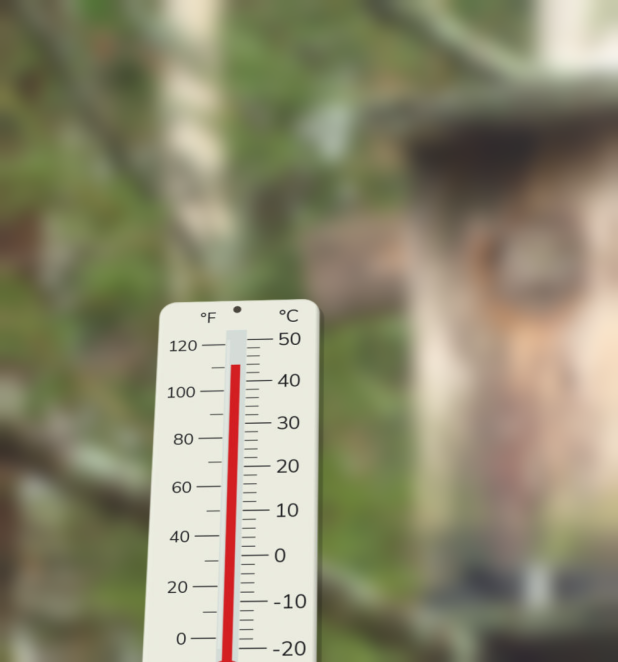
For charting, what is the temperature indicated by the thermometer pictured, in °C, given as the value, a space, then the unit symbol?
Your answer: 44 °C
